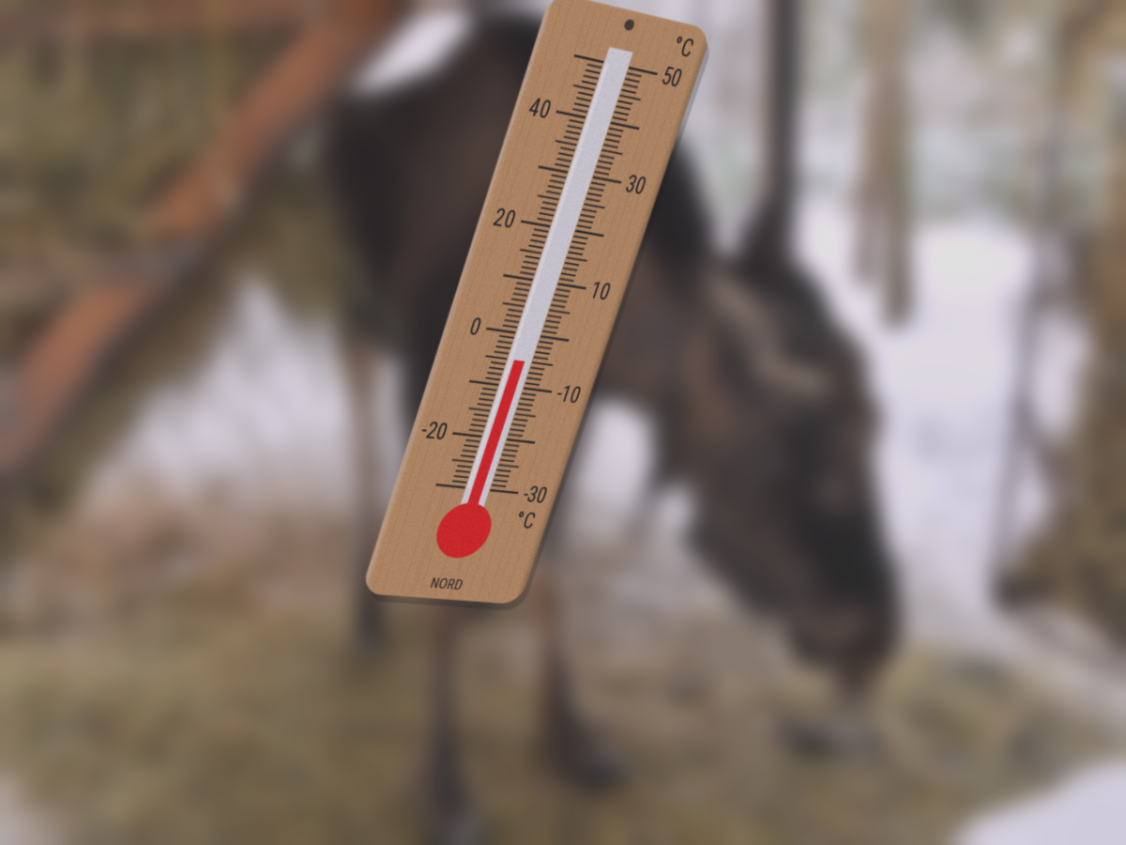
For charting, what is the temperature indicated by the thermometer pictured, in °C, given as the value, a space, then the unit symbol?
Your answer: -5 °C
